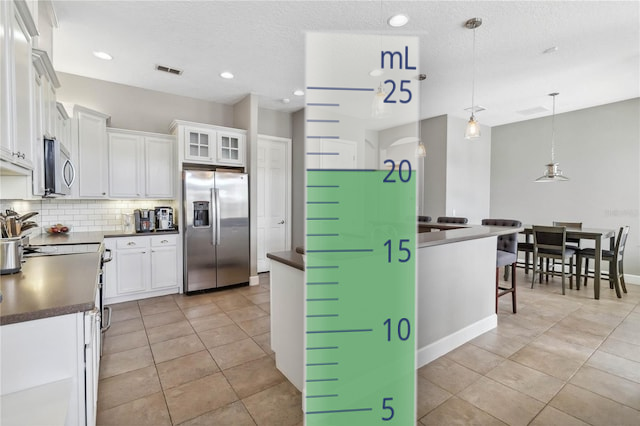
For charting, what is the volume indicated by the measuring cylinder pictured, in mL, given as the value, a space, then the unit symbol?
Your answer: 20 mL
